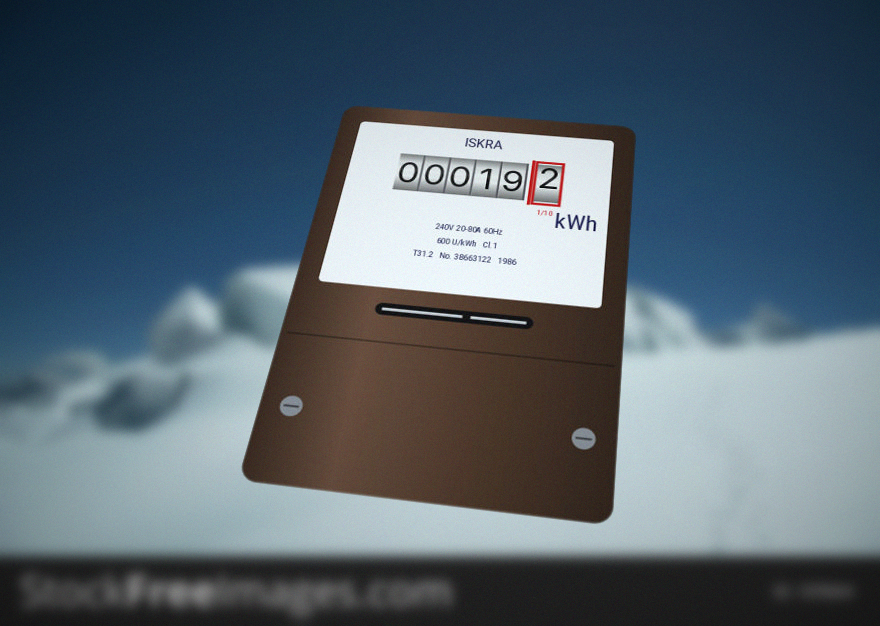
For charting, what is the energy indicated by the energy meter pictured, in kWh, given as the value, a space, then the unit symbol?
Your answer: 19.2 kWh
